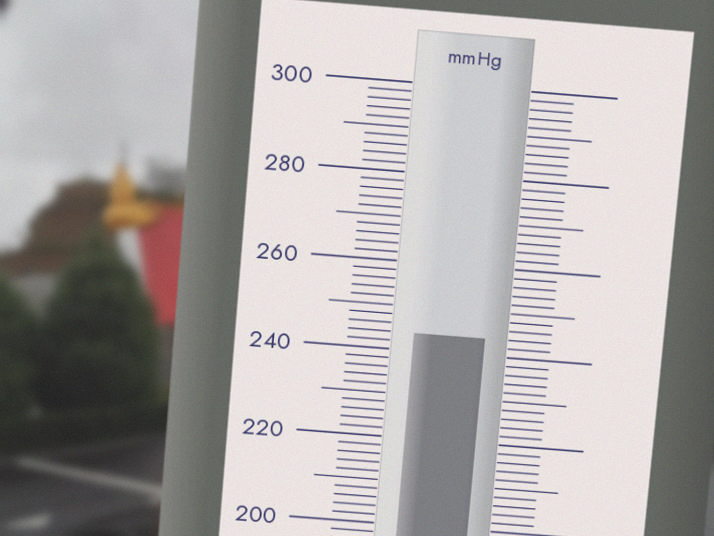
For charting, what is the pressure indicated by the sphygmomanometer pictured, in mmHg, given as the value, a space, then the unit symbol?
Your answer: 244 mmHg
